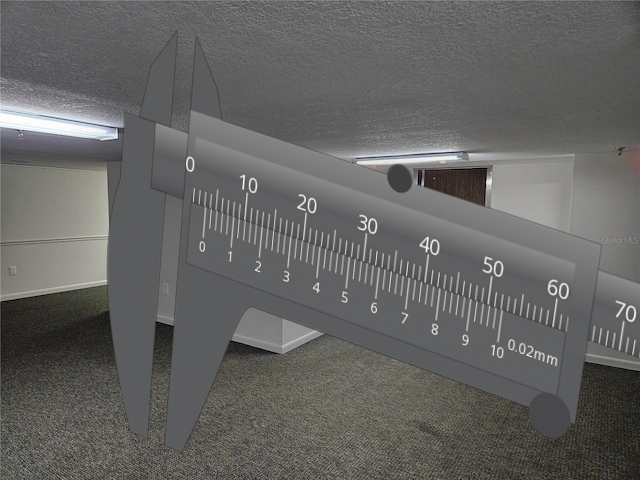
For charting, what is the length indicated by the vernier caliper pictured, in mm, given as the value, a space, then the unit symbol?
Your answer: 3.2 mm
